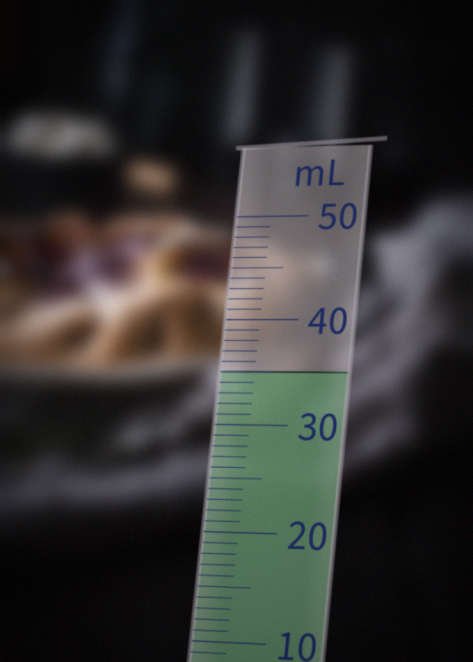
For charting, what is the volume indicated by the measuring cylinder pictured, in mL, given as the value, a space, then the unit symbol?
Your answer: 35 mL
